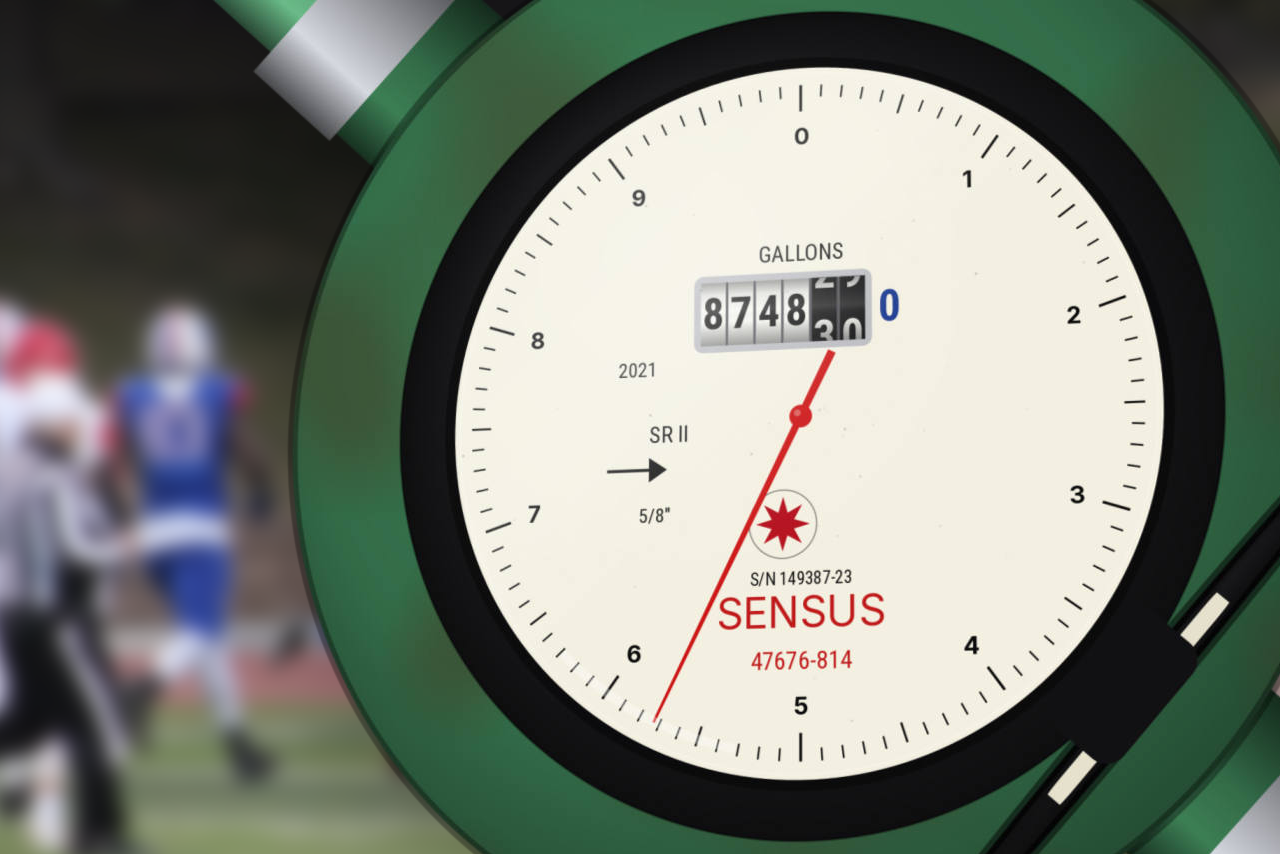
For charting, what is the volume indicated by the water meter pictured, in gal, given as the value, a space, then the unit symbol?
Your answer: 8748295.7 gal
